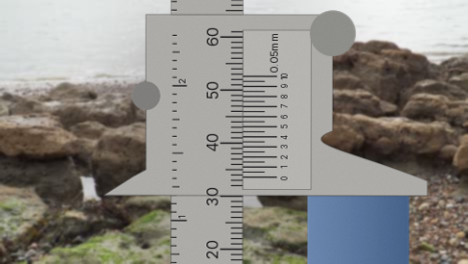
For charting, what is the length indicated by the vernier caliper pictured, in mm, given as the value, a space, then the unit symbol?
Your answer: 33.6 mm
